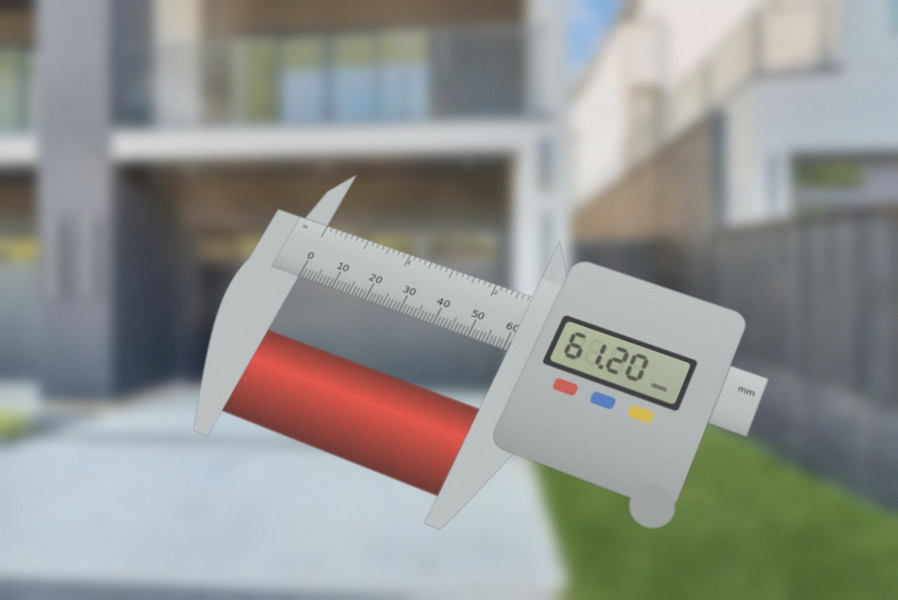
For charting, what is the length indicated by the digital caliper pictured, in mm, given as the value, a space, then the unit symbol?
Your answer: 61.20 mm
